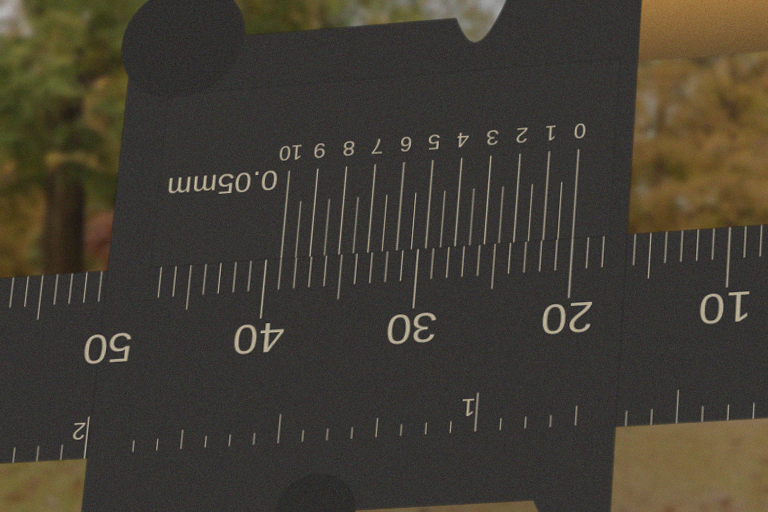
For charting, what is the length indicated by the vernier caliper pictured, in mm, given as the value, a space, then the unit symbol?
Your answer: 20.0 mm
